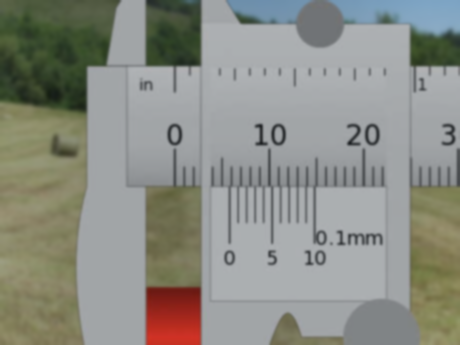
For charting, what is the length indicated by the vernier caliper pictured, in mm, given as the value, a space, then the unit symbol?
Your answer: 5.8 mm
